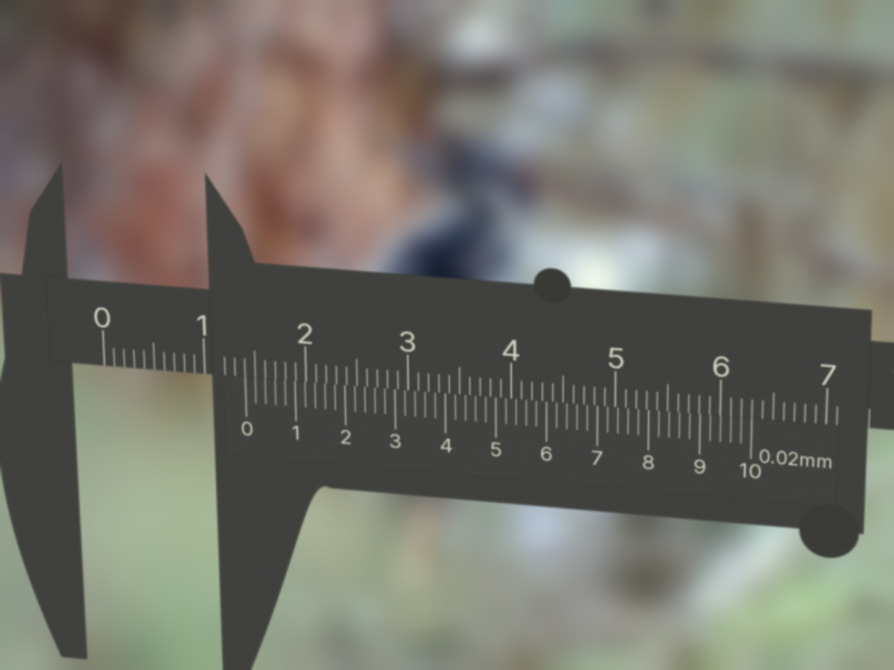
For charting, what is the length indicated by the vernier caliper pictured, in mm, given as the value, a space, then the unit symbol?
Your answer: 14.0 mm
